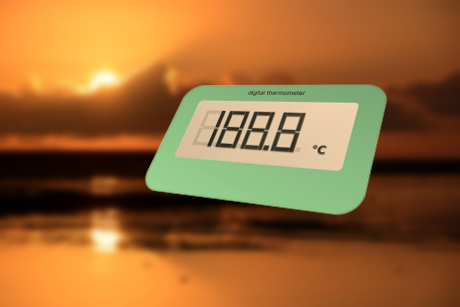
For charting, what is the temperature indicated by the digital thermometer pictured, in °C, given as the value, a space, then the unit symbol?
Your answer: 188.8 °C
